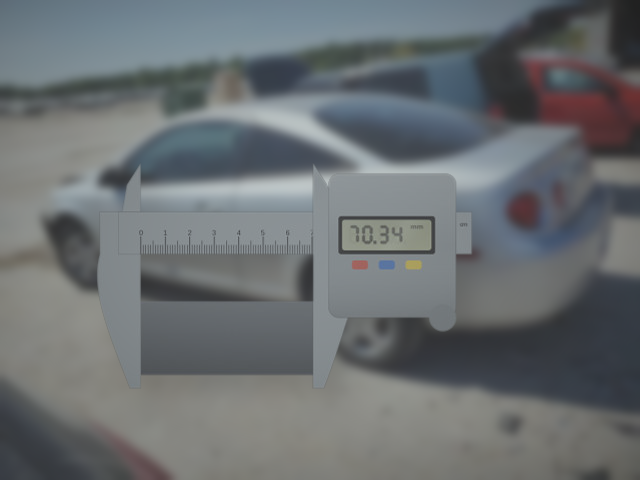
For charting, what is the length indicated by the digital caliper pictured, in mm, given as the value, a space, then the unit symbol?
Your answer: 70.34 mm
